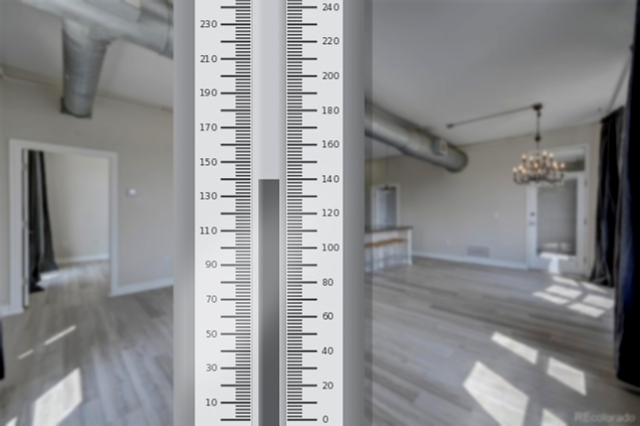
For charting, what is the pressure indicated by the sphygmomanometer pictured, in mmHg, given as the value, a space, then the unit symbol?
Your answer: 140 mmHg
